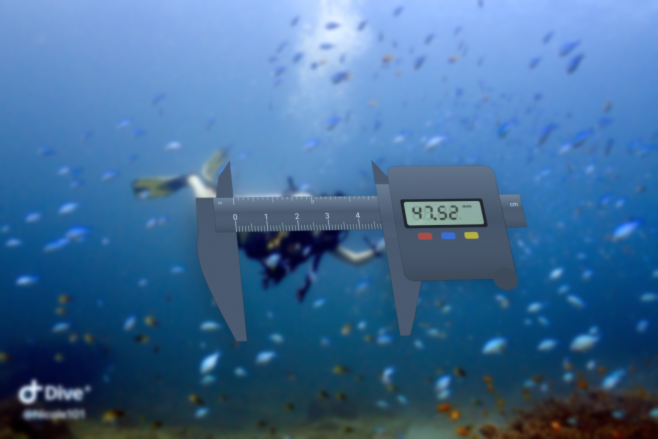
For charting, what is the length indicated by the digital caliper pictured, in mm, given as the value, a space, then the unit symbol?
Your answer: 47.52 mm
